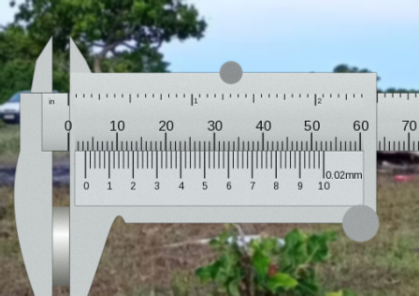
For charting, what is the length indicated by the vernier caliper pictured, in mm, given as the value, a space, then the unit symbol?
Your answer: 3.5 mm
